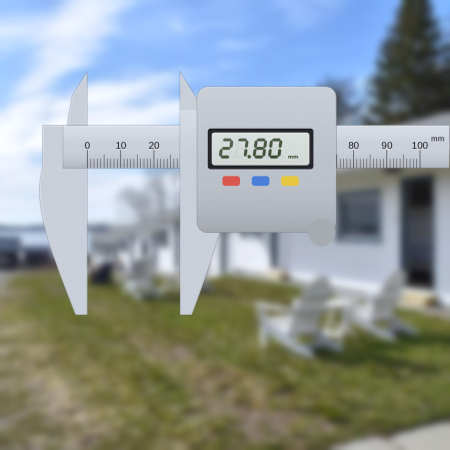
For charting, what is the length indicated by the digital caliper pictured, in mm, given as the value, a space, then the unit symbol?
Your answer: 27.80 mm
